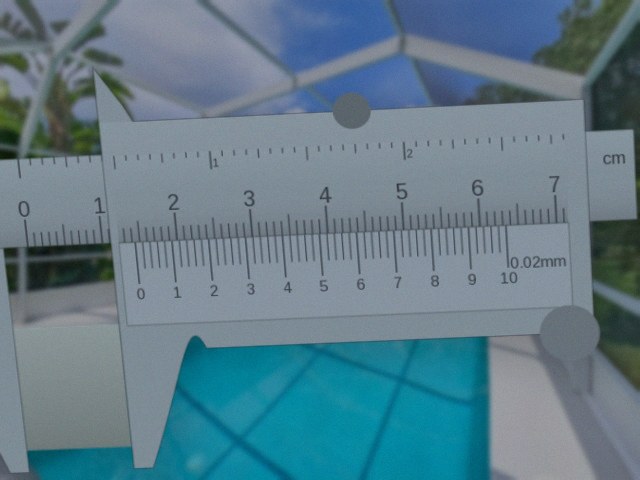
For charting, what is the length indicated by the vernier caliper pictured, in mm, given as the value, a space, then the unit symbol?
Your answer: 14.4 mm
